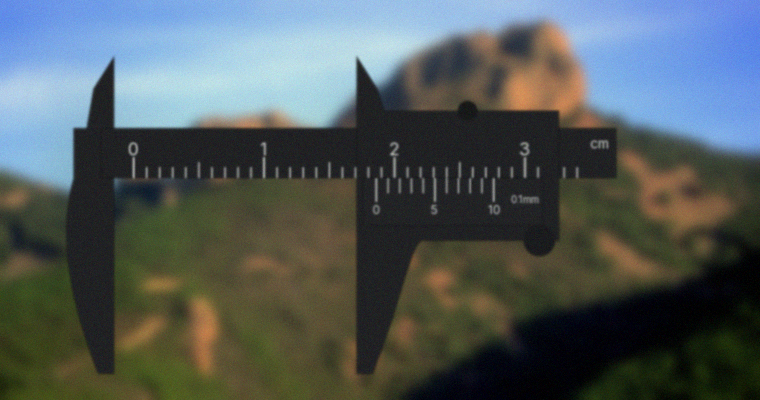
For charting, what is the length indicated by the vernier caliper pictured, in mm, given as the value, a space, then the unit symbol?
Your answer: 18.6 mm
